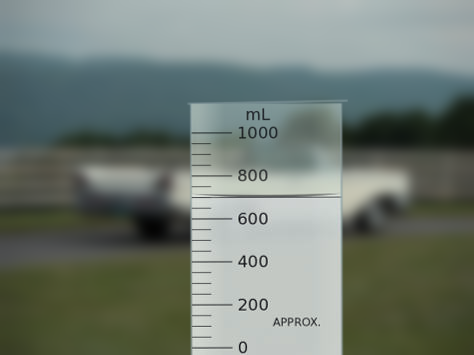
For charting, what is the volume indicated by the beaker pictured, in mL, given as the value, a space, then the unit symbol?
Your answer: 700 mL
